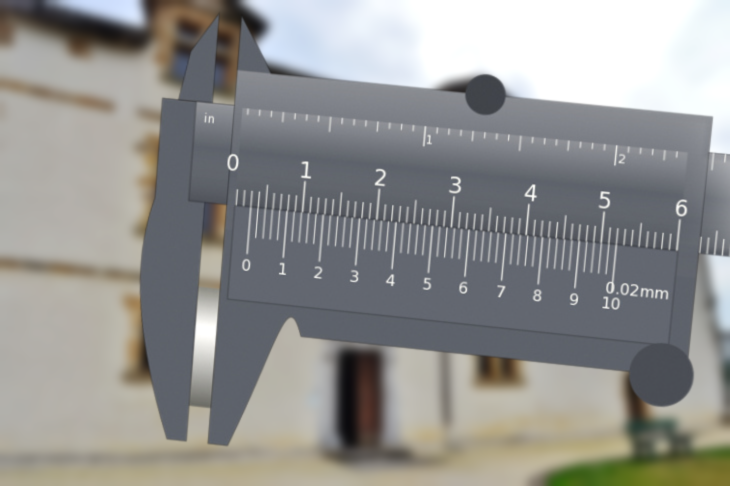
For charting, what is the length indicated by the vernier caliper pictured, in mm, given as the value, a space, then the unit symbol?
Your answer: 3.0 mm
